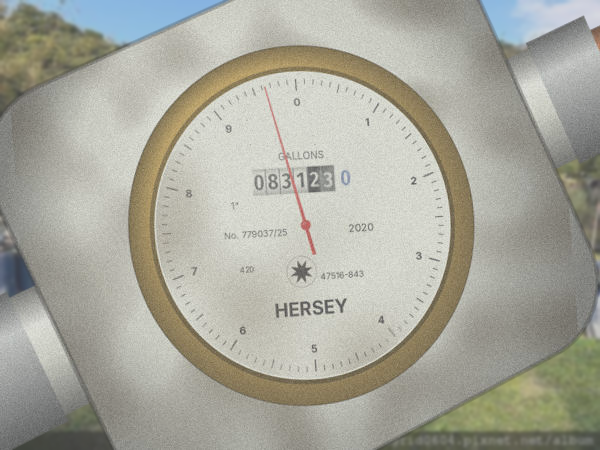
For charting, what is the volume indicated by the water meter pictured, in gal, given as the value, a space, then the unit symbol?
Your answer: 831229.6 gal
